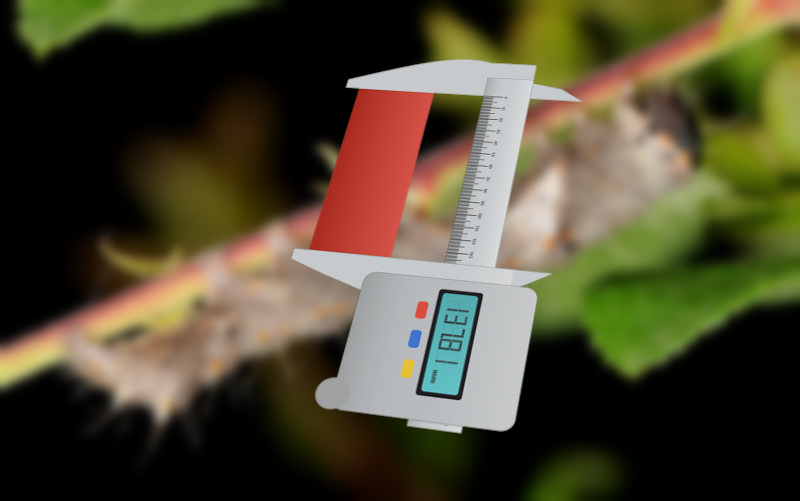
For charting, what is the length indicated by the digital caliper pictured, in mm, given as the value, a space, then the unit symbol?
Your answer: 137.81 mm
